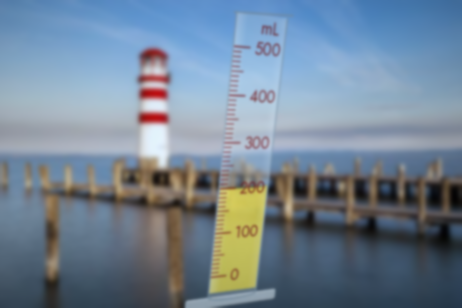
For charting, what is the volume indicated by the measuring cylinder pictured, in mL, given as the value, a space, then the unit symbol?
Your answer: 200 mL
